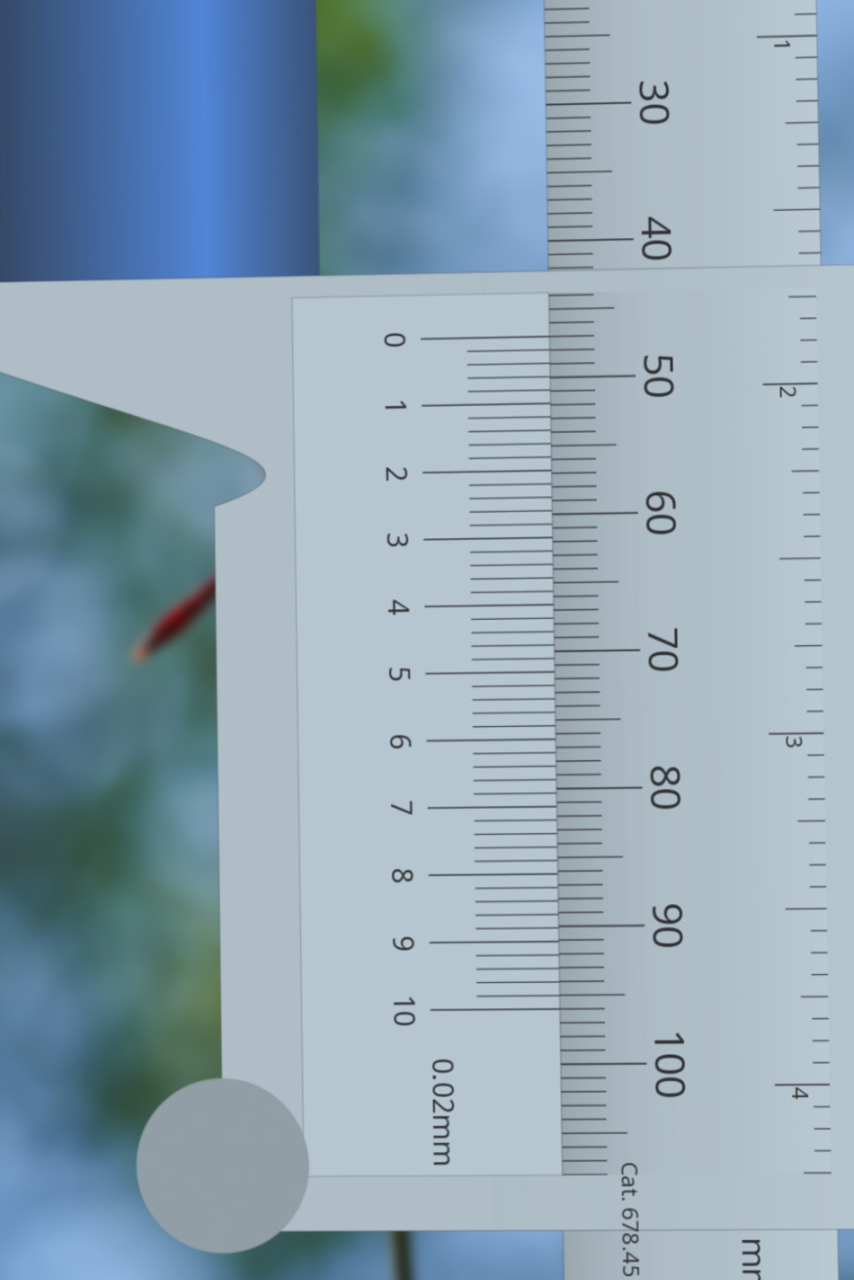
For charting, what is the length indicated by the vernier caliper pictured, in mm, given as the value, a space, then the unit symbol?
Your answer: 47.0 mm
